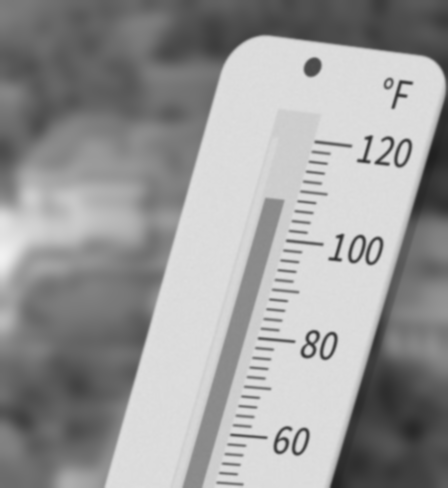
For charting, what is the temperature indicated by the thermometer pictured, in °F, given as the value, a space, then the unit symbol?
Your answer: 108 °F
